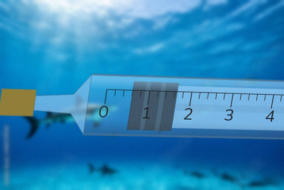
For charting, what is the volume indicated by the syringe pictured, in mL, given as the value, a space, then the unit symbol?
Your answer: 0.6 mL
